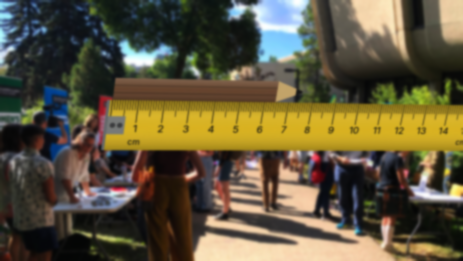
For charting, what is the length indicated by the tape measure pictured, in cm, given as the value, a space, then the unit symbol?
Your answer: 7.5 cm
